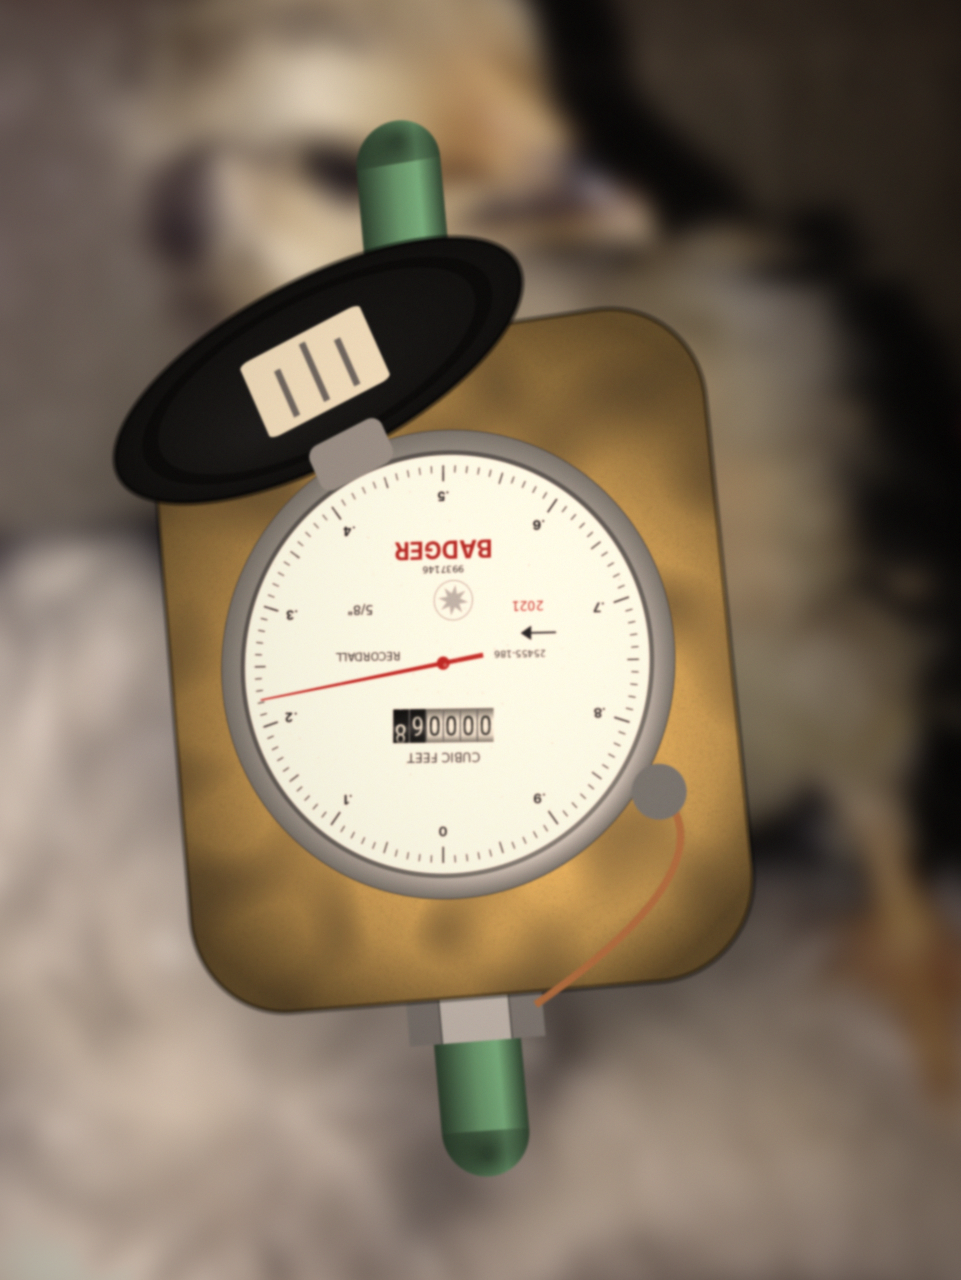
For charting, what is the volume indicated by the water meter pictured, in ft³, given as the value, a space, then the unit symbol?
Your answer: 68.22 ft³
